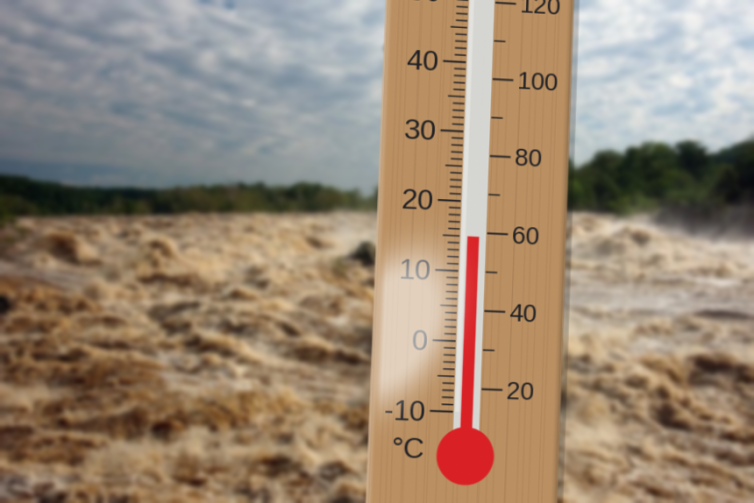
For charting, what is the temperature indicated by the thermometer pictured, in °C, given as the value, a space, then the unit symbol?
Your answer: 15 °C
